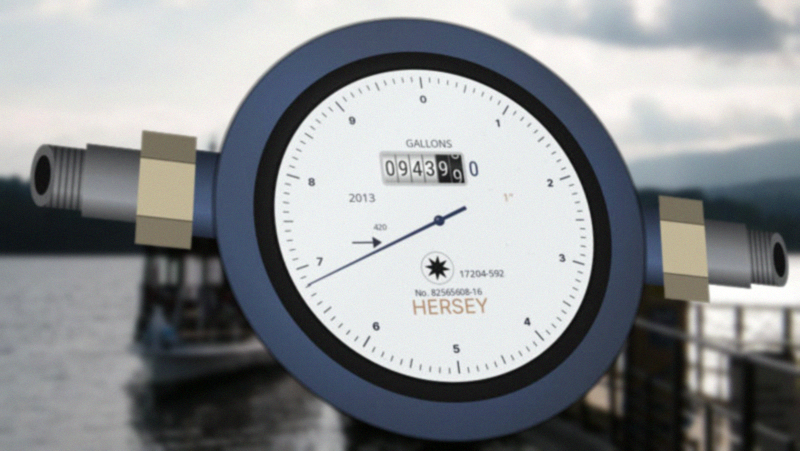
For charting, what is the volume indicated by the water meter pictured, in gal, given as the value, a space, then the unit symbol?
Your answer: 943986.8 gal
